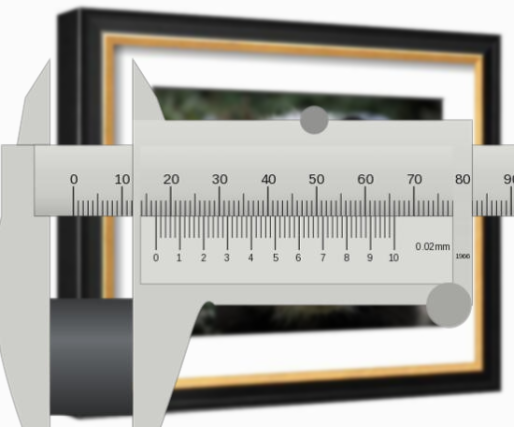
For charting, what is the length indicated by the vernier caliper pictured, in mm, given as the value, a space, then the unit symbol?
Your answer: 17.0 mm
